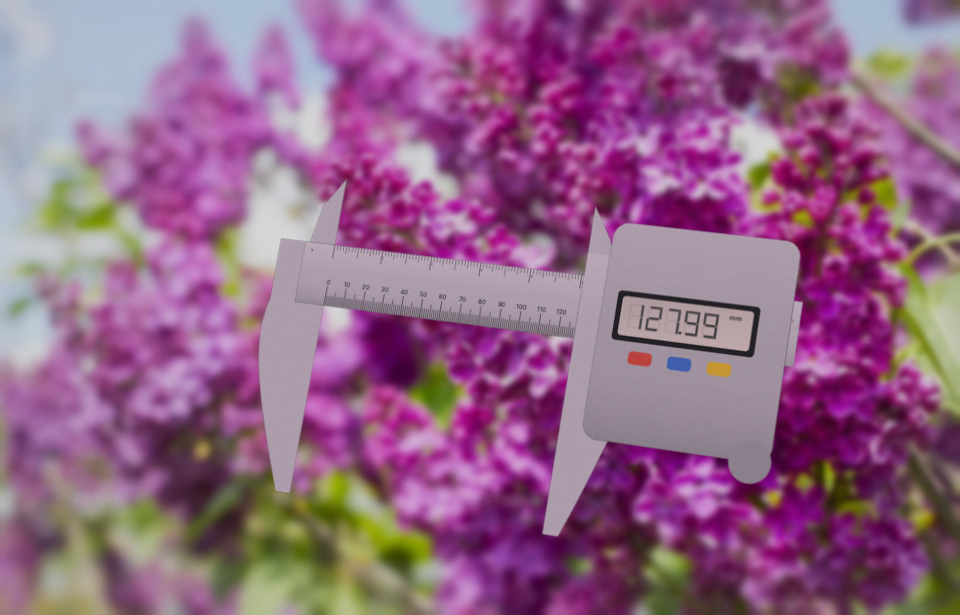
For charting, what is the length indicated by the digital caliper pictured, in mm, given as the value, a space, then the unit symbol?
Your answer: 127.99 mm
